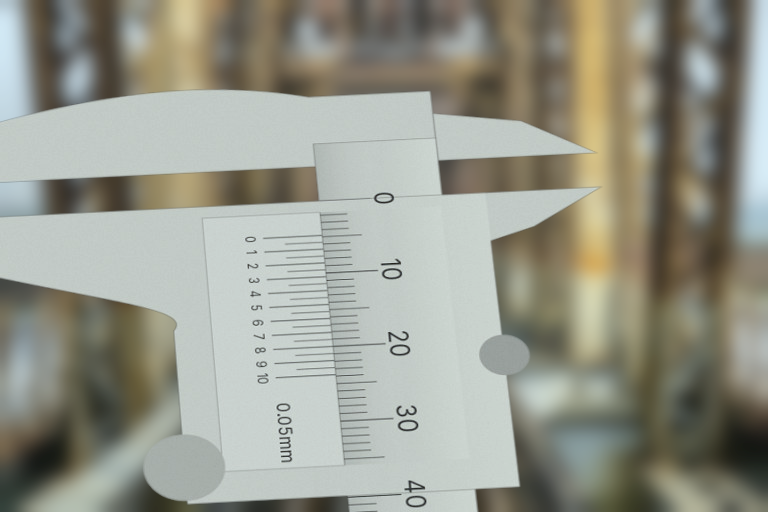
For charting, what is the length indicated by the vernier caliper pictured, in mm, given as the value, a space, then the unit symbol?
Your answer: 4.8 mm
